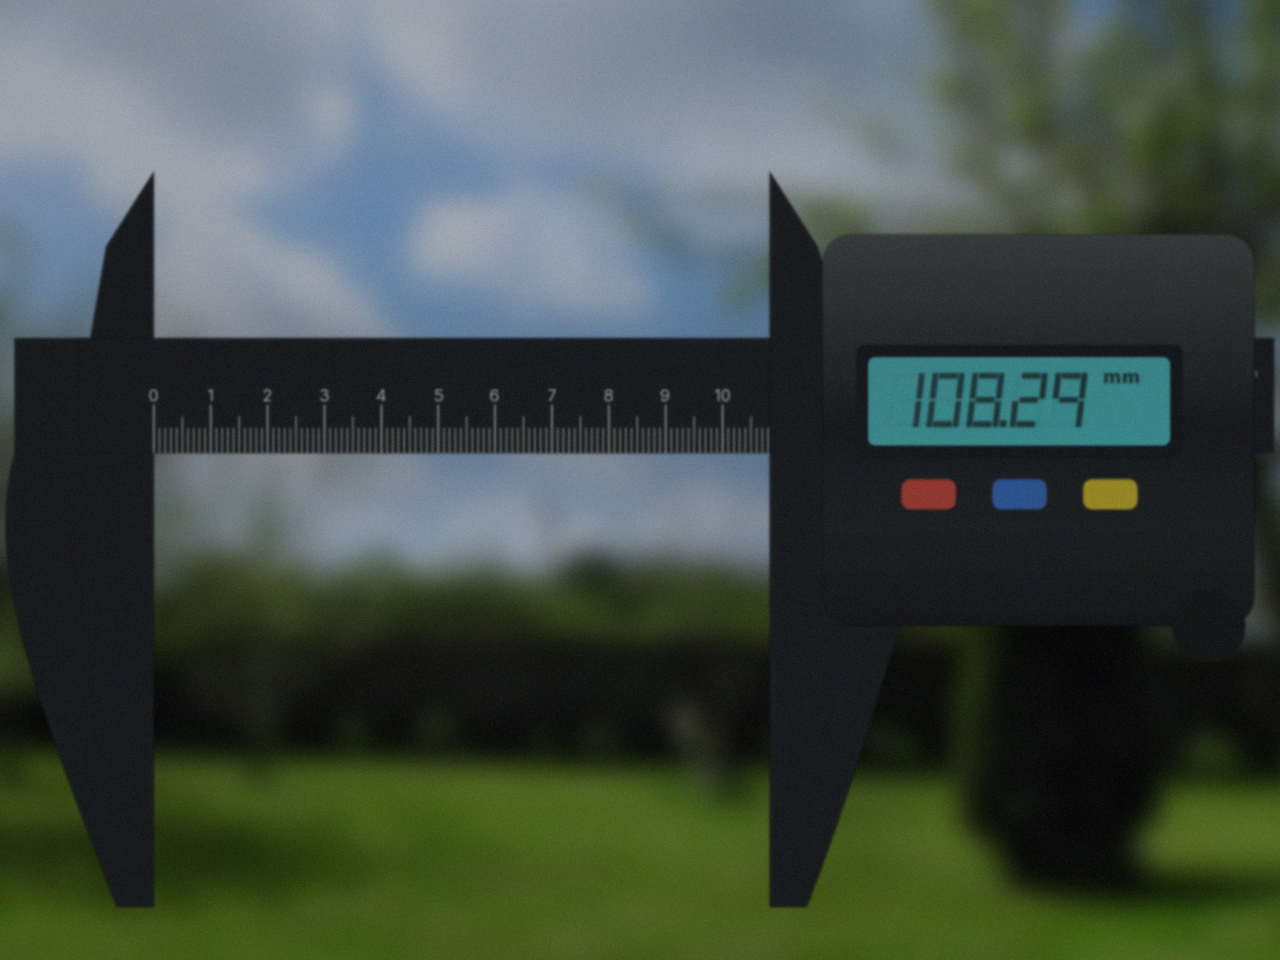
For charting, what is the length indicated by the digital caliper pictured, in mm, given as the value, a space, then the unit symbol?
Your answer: 108.29 mm
